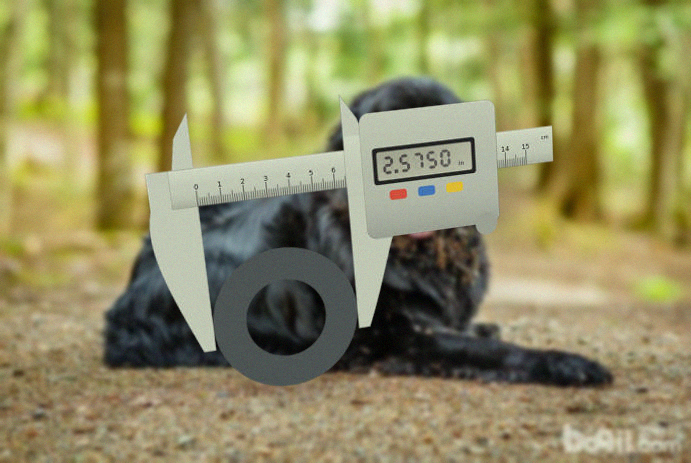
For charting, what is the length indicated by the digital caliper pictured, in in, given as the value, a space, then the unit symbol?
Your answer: 2.5750 in
